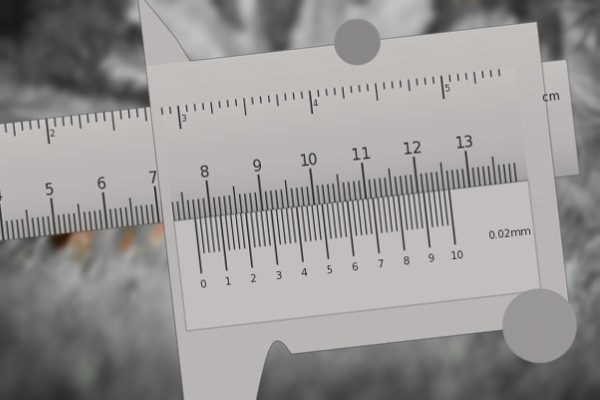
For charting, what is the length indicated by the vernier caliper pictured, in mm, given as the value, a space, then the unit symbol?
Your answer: 77.0 mm
